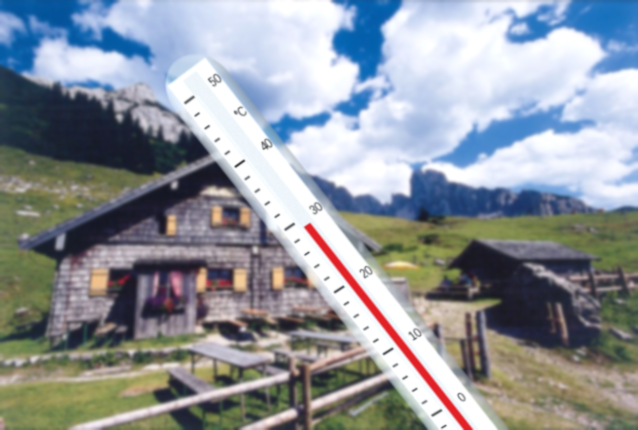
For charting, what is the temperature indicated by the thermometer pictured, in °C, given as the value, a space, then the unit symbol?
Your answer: 29 °C
